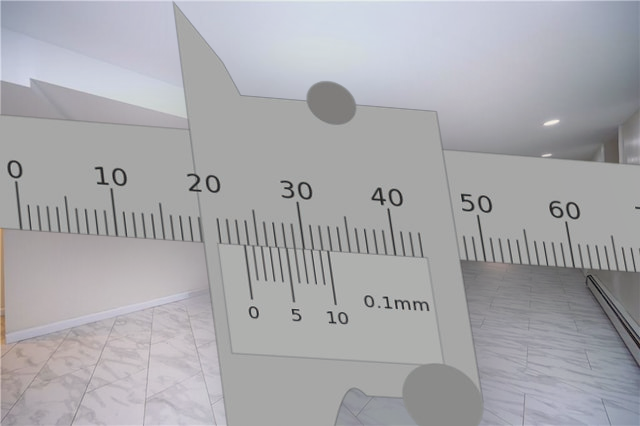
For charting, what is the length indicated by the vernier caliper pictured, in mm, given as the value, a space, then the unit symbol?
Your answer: 23.6 mm
